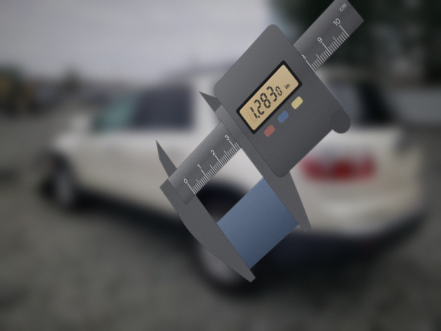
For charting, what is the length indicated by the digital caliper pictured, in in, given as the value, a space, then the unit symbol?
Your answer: 1.2830 in
